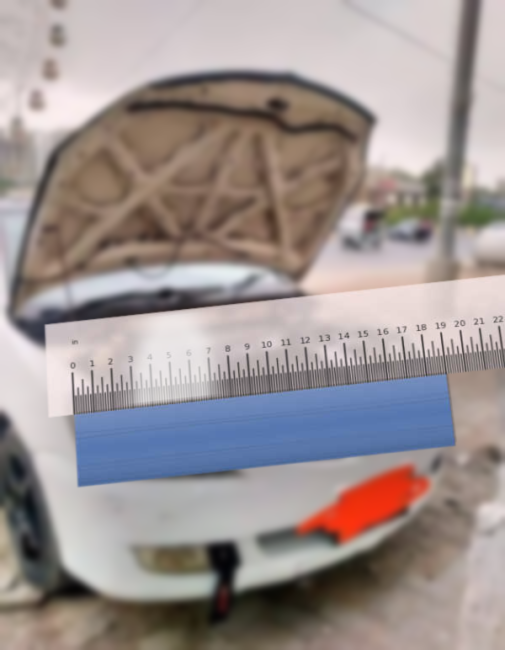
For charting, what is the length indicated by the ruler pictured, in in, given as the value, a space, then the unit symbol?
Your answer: 19 in
